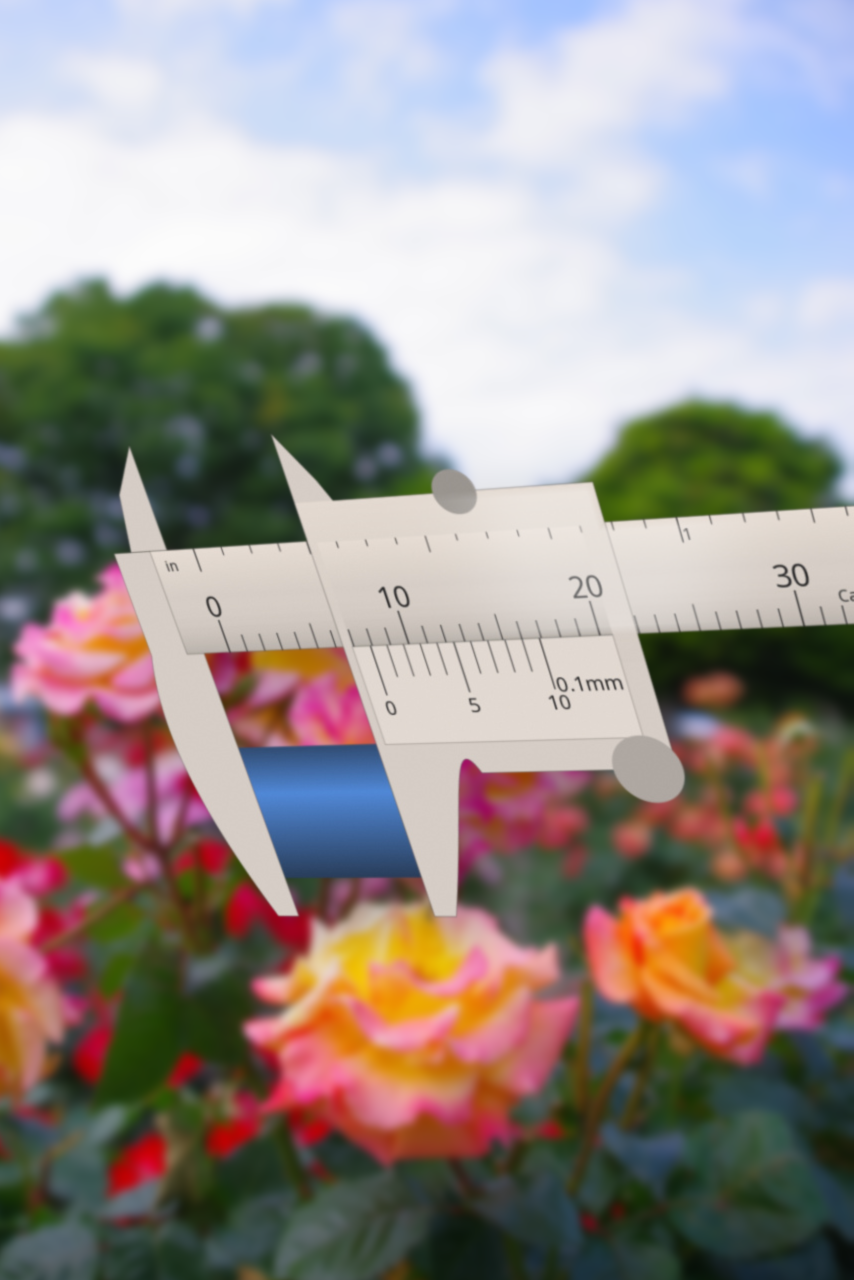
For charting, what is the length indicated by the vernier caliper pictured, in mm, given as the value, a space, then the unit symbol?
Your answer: 7.9 mm
